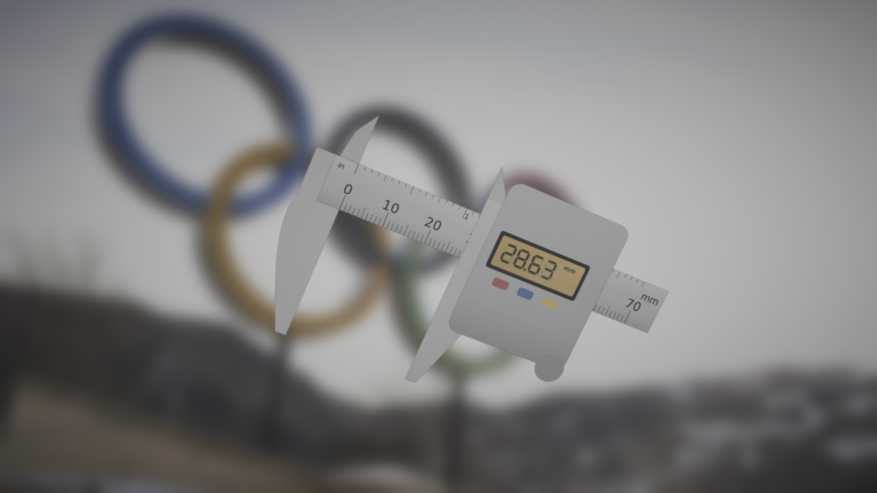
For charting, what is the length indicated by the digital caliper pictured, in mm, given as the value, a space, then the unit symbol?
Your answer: 28.63 mm
